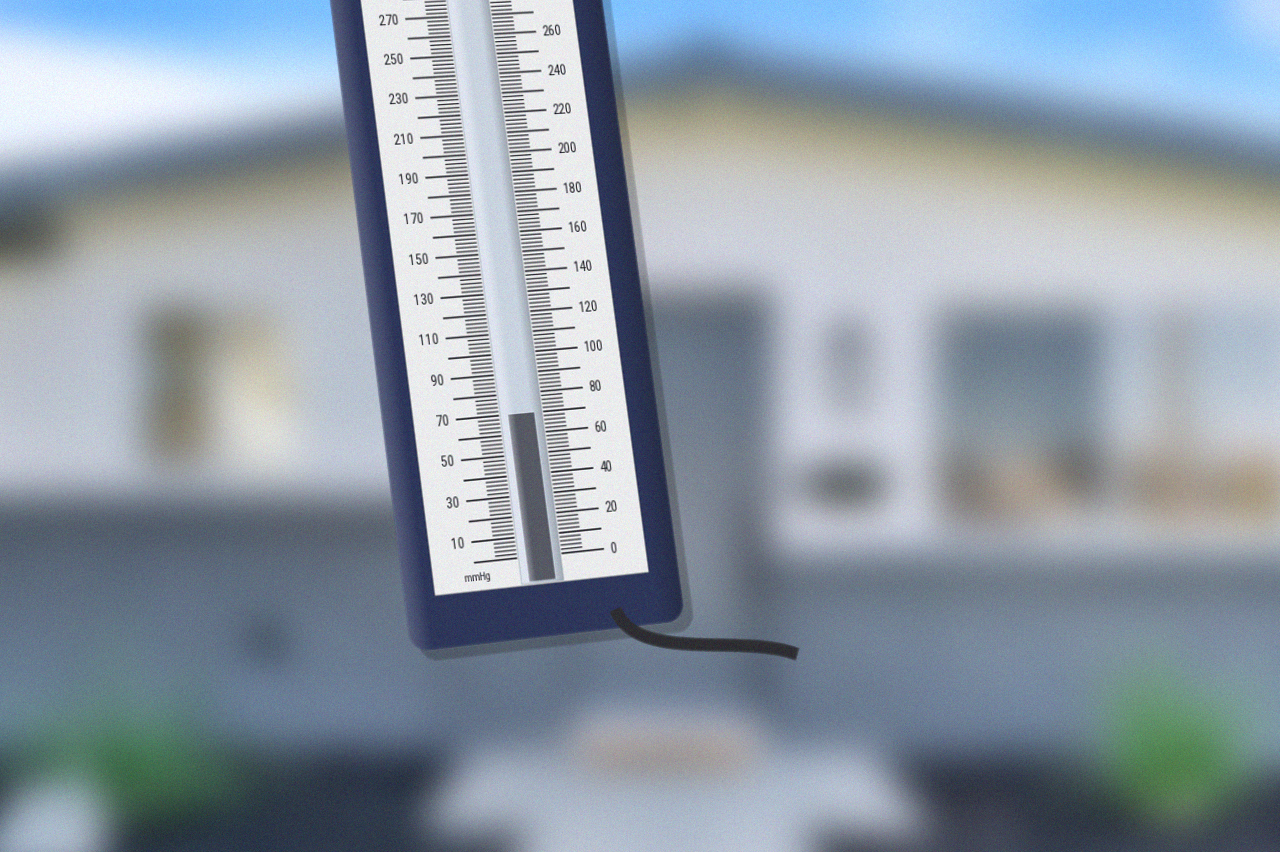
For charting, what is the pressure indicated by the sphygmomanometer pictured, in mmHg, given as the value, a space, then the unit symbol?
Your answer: 70 mmHg
